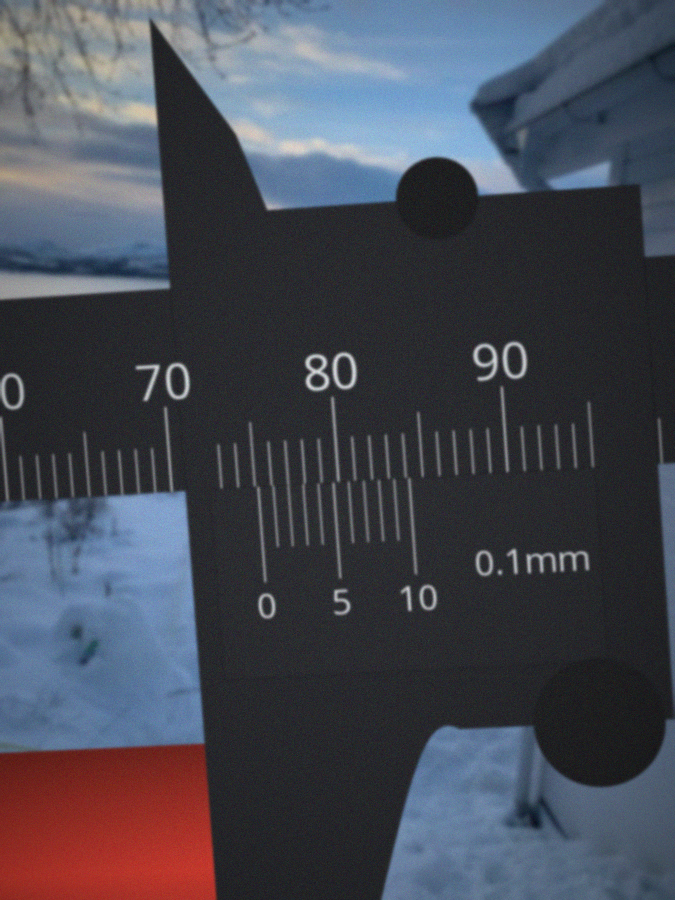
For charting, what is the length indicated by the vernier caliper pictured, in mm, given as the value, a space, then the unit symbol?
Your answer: 75.2 mm
